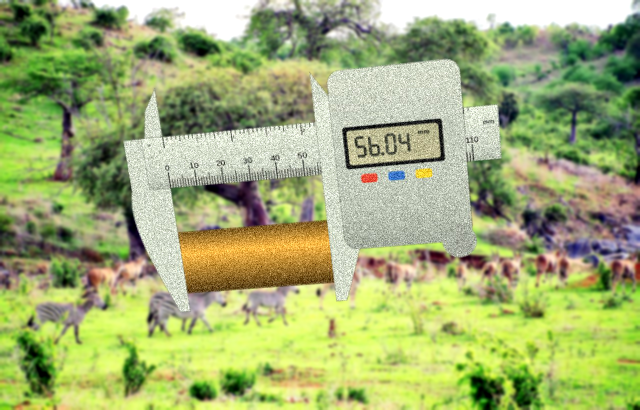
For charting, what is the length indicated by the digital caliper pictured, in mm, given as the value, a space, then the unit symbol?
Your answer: 56.04 mm
